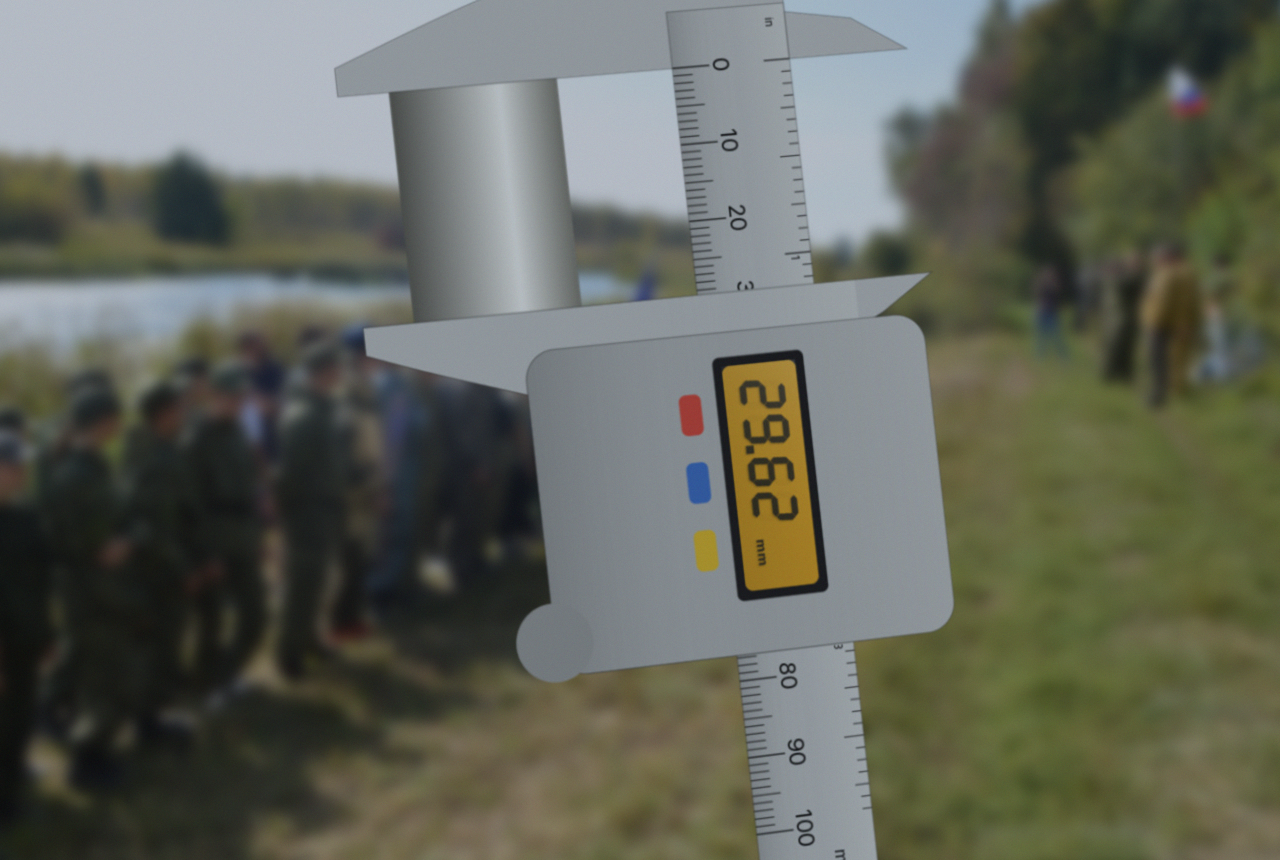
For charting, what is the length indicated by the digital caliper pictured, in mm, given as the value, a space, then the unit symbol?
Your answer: 29.62 mm
